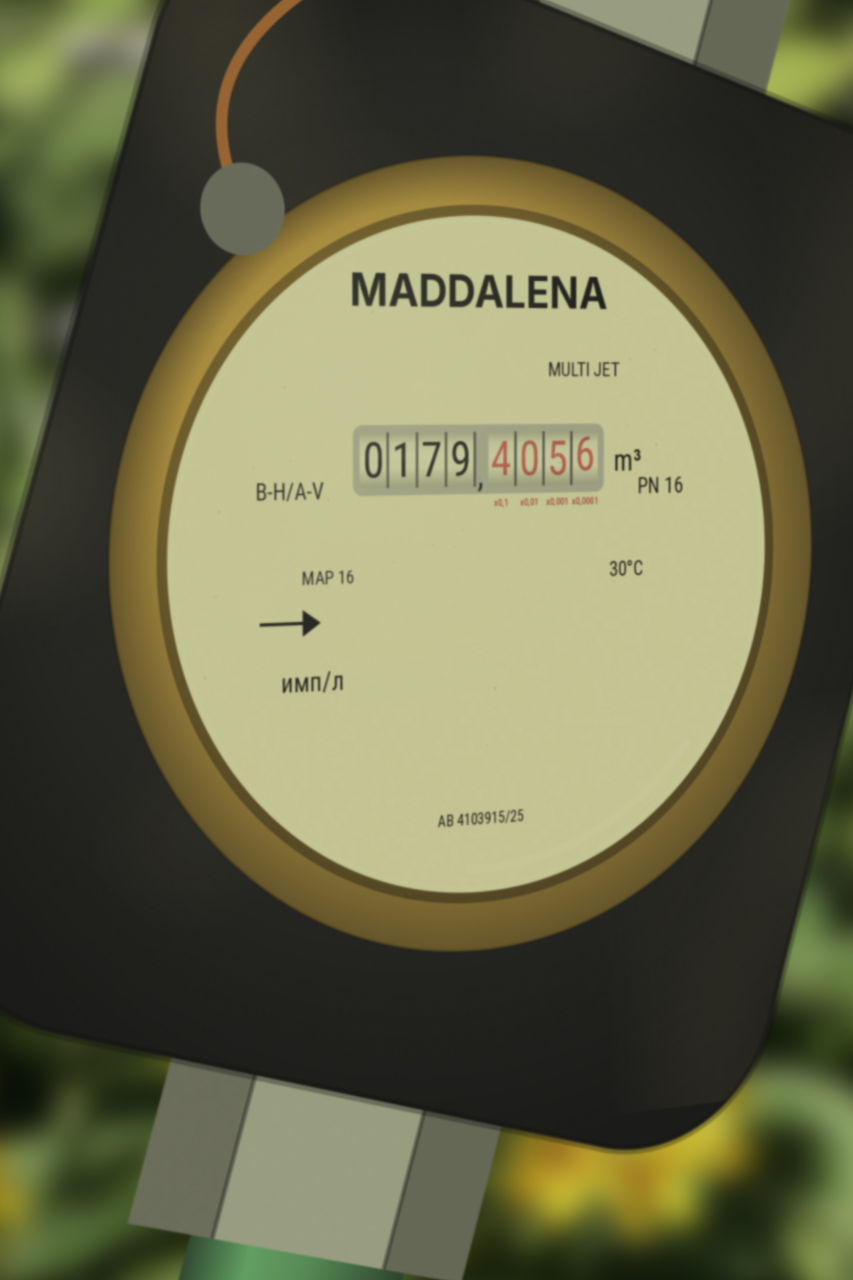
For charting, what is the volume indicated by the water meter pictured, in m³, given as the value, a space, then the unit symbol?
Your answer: 179.4056 m³
